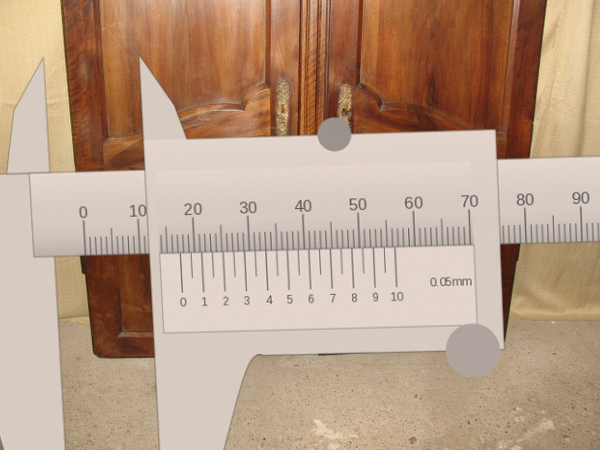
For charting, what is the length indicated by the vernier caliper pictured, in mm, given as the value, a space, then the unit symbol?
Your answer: 17.4 mm
